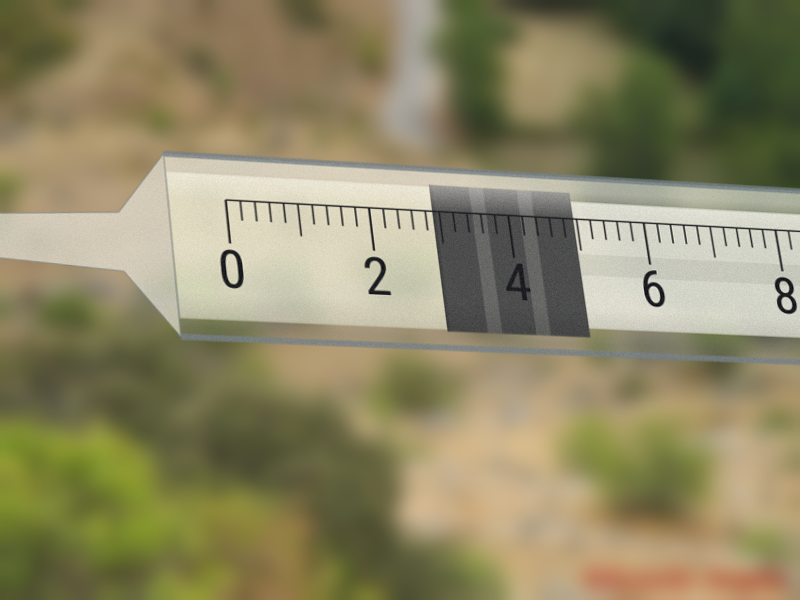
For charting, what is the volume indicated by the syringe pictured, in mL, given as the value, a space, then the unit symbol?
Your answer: 2.9 mL
